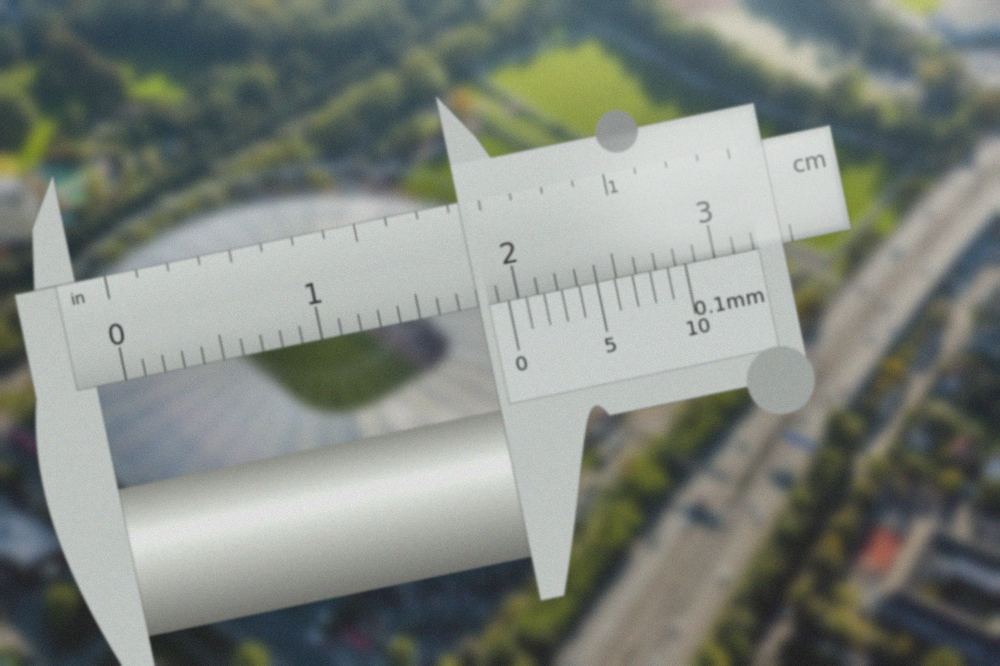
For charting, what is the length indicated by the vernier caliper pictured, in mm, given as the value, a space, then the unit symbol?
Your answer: 19.5 mm
